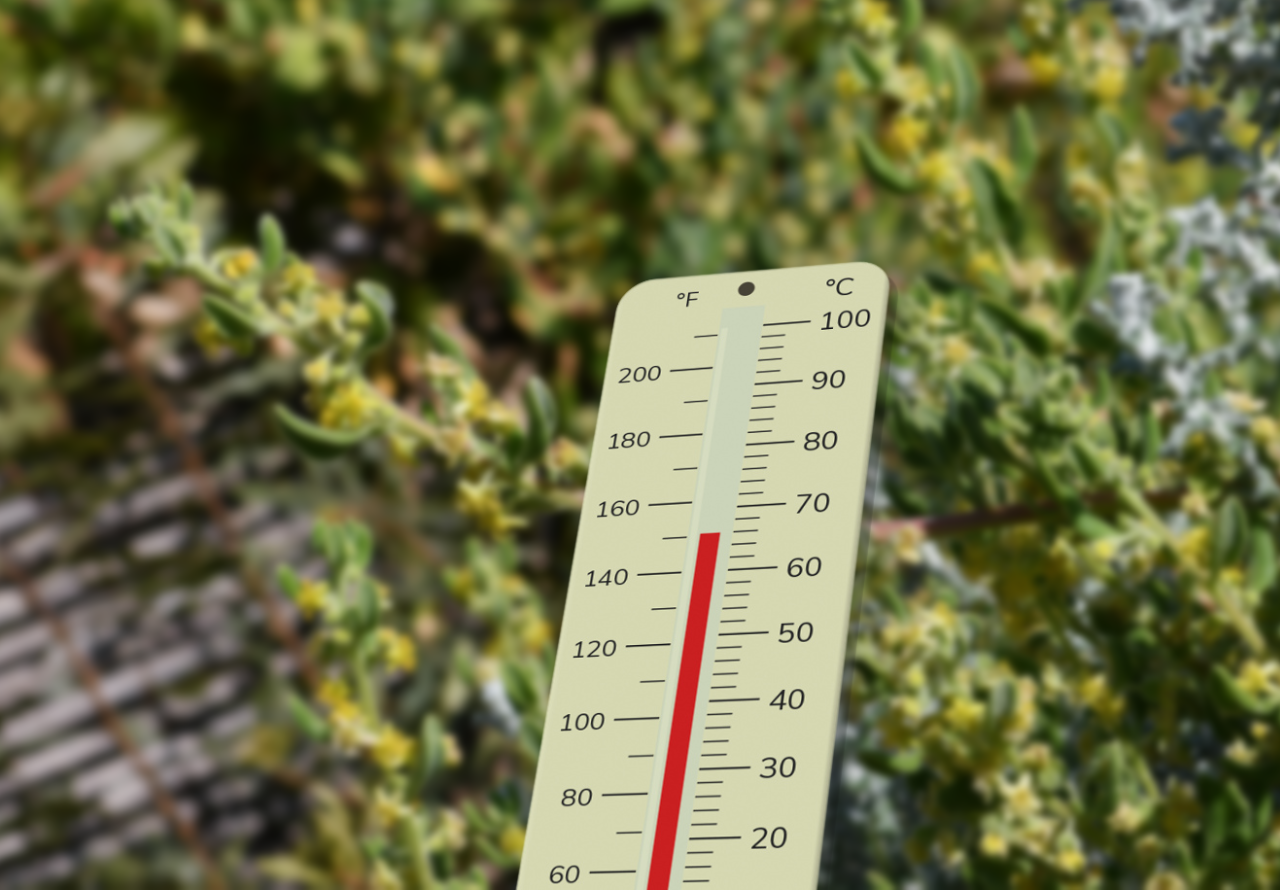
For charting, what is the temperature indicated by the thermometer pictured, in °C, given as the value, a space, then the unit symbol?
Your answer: 66 °C
